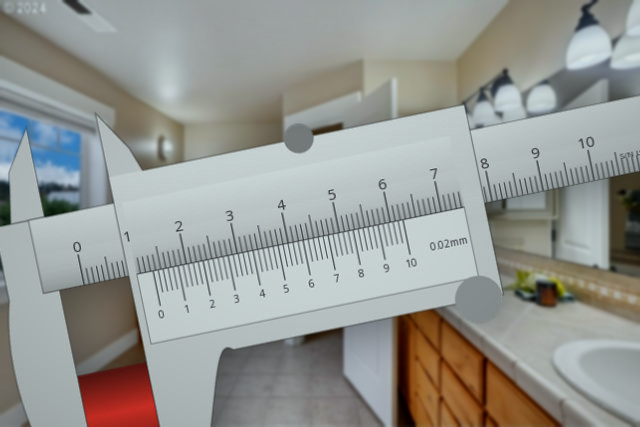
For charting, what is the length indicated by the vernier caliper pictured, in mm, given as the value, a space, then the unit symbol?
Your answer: 13.5 mm
